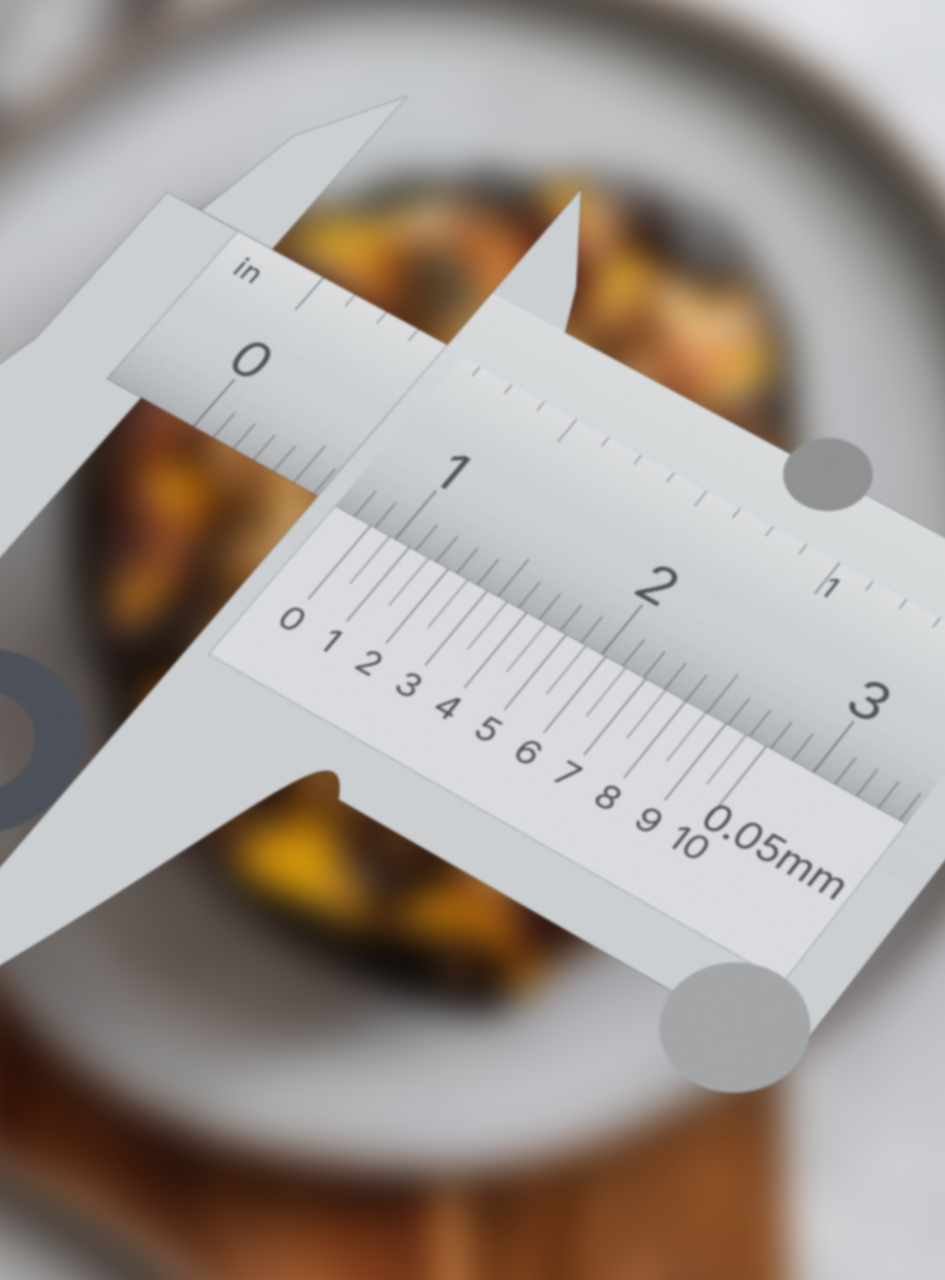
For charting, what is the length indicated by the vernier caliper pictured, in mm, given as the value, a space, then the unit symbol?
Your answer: 8.8 mm
